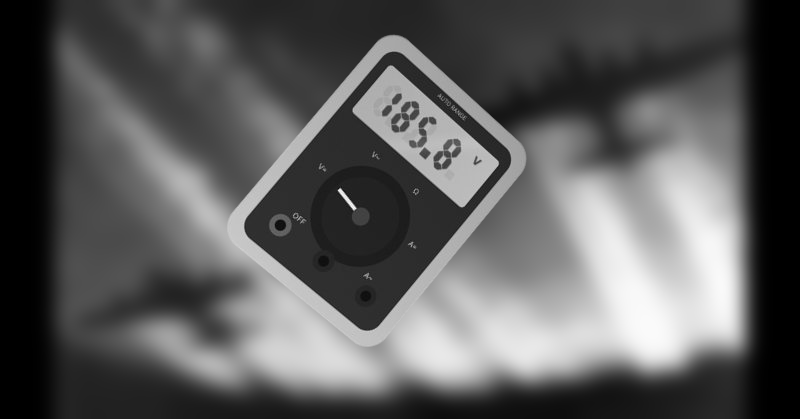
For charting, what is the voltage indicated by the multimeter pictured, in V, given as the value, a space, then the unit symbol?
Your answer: 185.8 V
